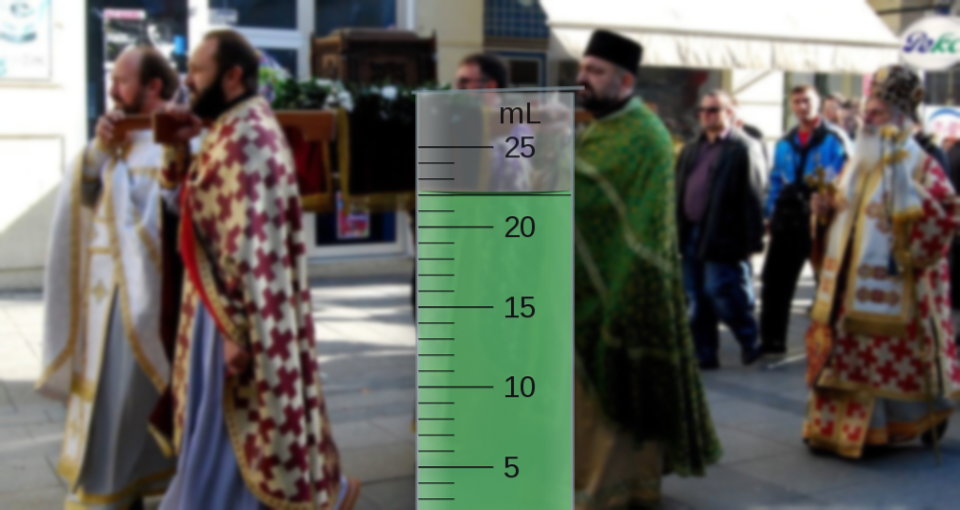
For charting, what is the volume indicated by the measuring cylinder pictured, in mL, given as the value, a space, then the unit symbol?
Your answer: 22 mL
